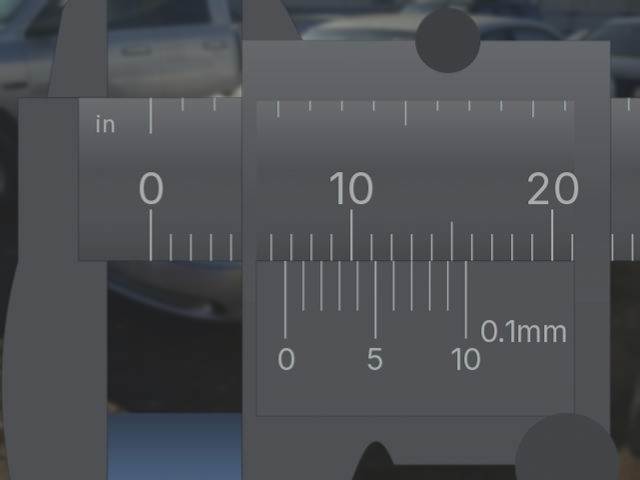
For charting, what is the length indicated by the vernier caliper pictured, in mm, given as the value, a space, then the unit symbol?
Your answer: 6.7 mm
